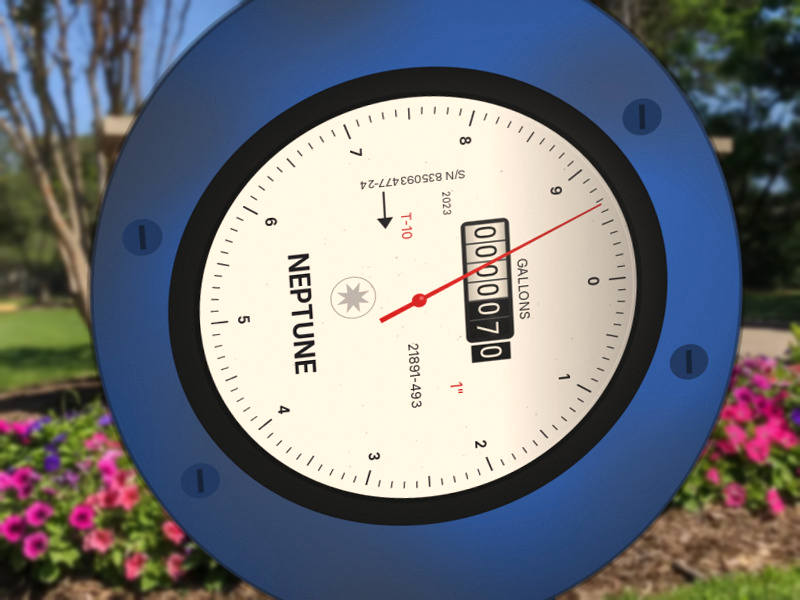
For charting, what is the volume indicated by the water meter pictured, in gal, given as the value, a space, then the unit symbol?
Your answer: 69.3 gal
